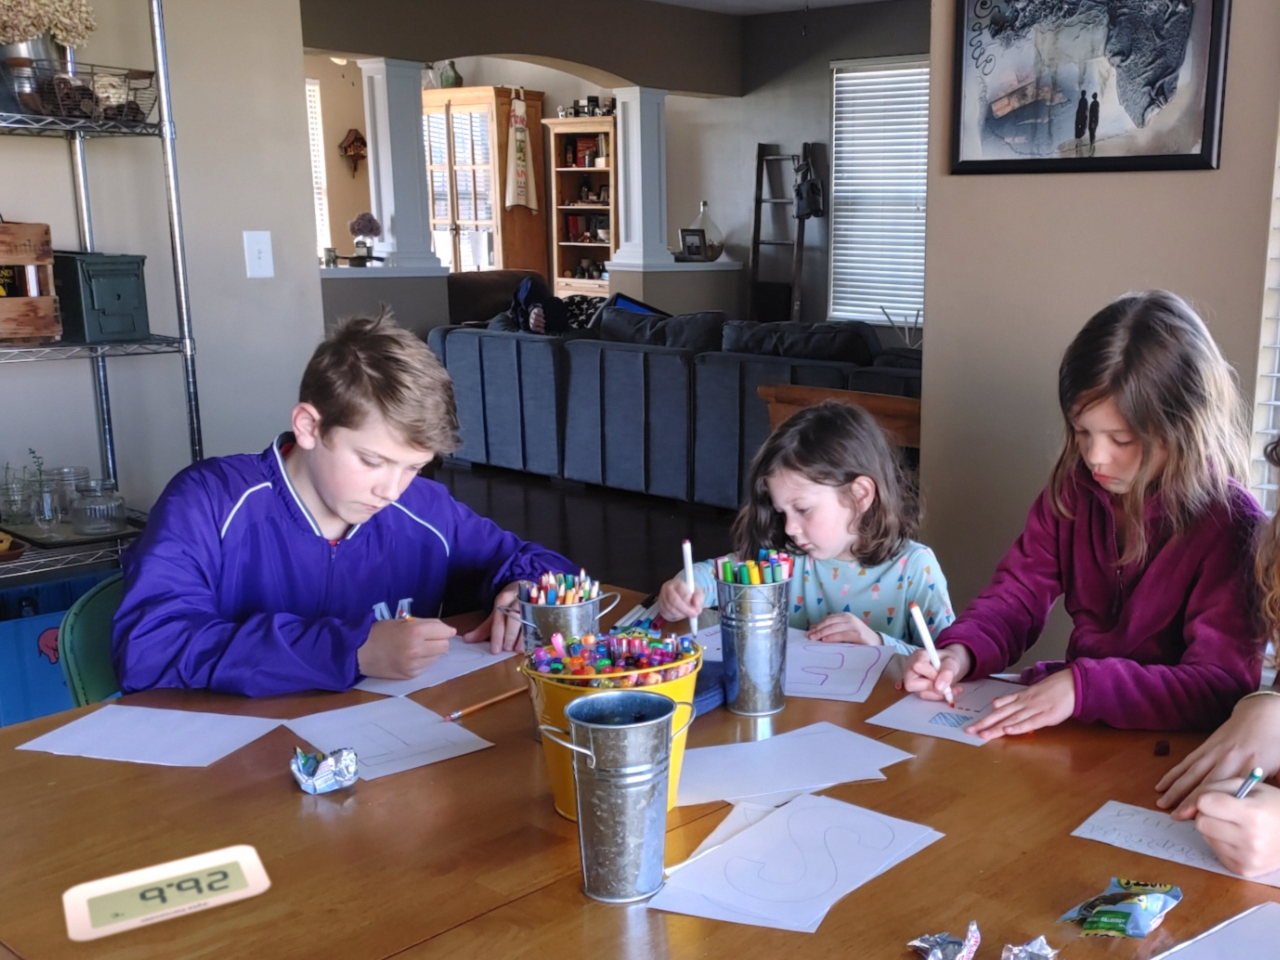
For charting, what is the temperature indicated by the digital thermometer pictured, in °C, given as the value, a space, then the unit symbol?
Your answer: 26.6 °C
